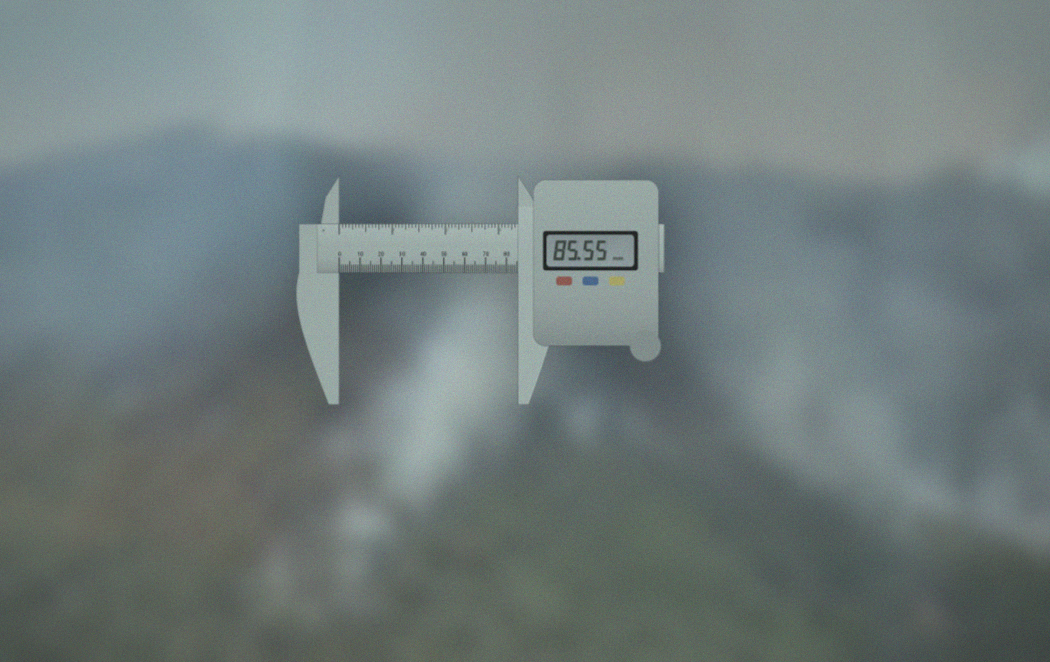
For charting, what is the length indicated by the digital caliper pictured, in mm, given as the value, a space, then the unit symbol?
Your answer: 85.55 mm
